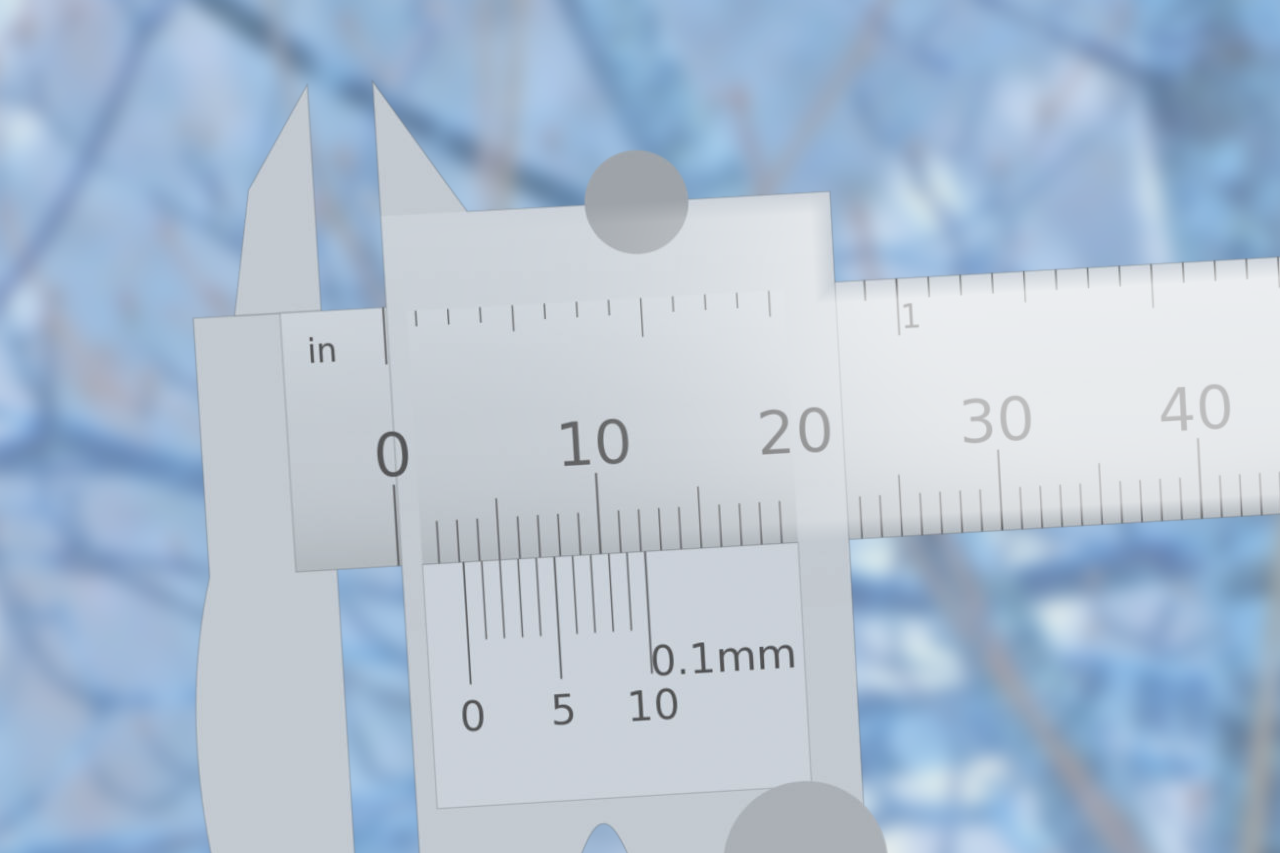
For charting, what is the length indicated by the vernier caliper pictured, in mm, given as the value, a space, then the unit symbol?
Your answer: 3.2 mm
